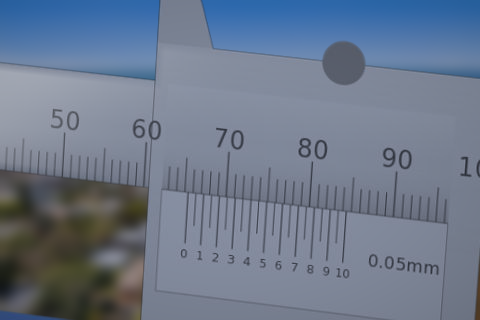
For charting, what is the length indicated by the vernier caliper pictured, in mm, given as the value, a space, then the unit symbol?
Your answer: 65.4 mm
